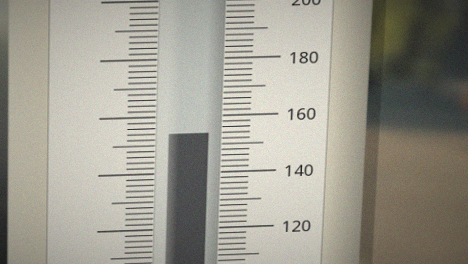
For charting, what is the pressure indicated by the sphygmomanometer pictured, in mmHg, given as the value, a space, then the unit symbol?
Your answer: 154 mmHg
